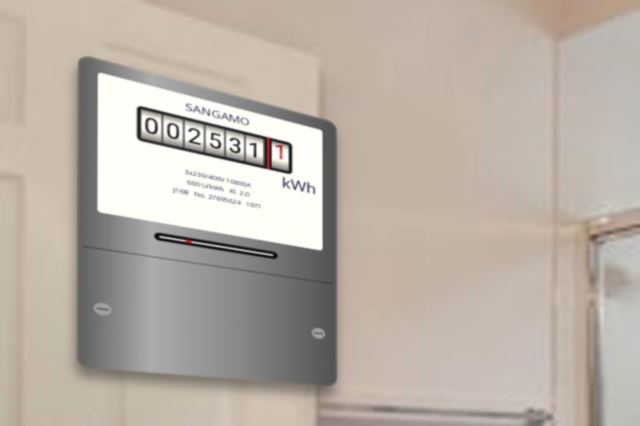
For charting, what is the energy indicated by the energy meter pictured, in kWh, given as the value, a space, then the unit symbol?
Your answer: 2531.1 kWh
